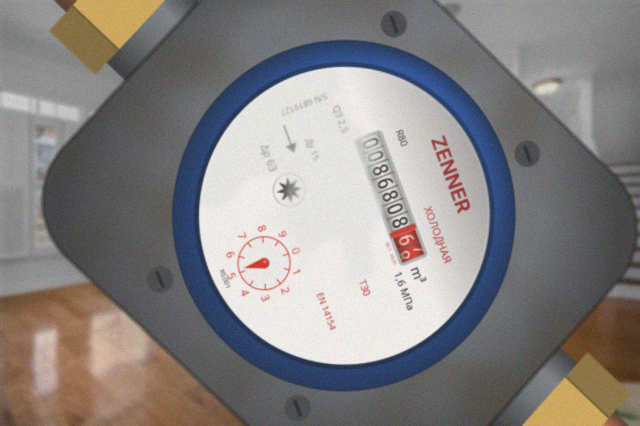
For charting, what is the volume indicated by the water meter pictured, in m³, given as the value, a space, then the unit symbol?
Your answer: 86808.675 m³
